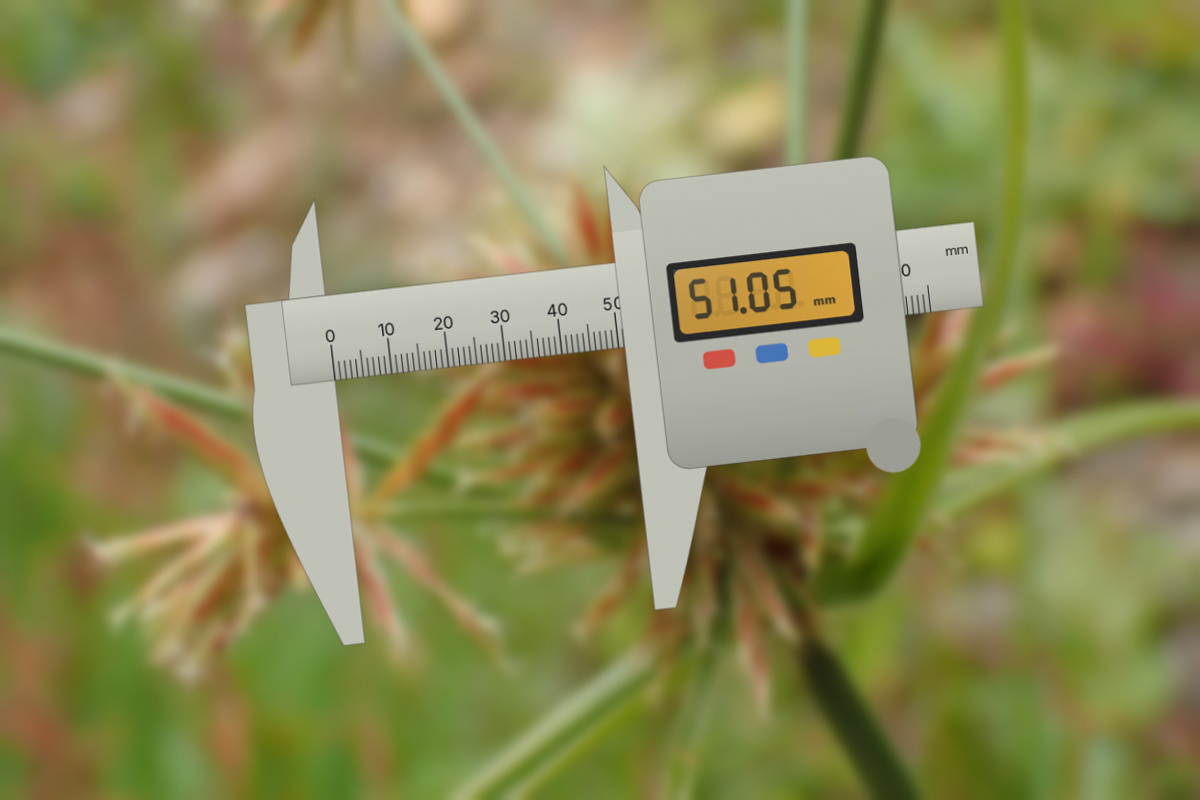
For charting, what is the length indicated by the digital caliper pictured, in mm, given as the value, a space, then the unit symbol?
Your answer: 51.05 mm
